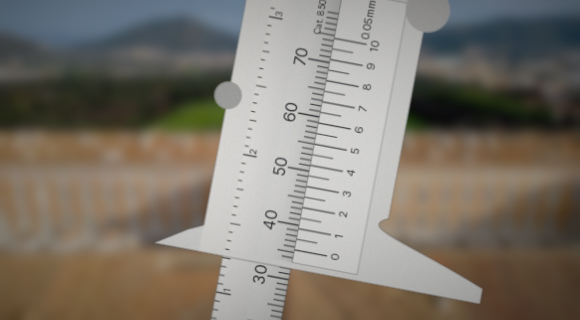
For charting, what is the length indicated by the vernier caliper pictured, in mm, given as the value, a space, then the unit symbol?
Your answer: 35.5 mm
